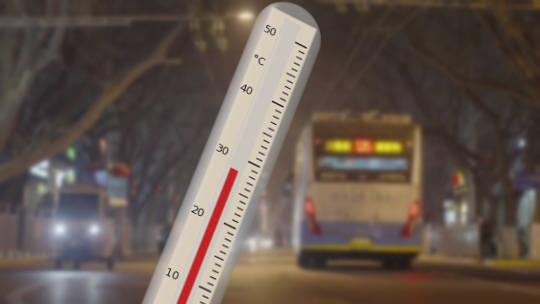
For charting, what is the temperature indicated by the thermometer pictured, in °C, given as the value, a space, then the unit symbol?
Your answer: 28 °C
